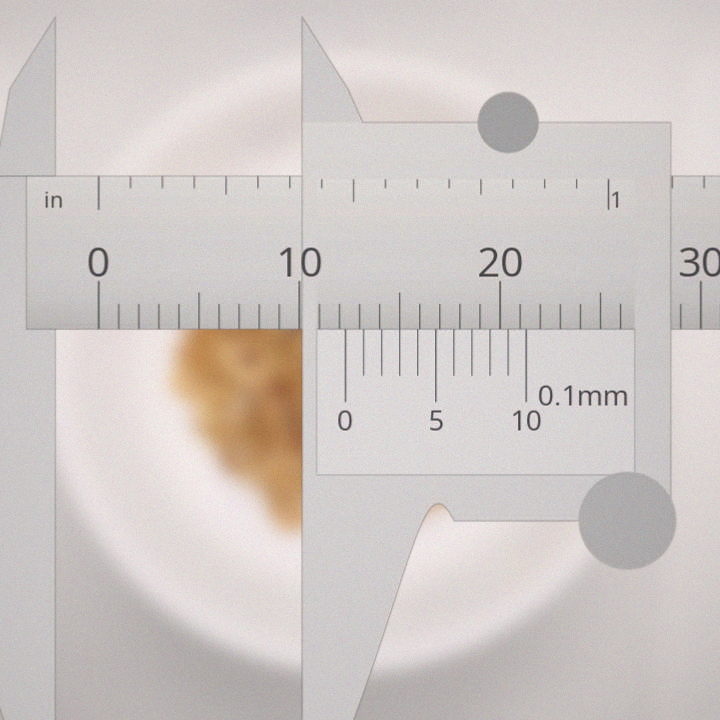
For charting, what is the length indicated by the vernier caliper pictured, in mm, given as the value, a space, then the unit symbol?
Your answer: 12.3 mm
